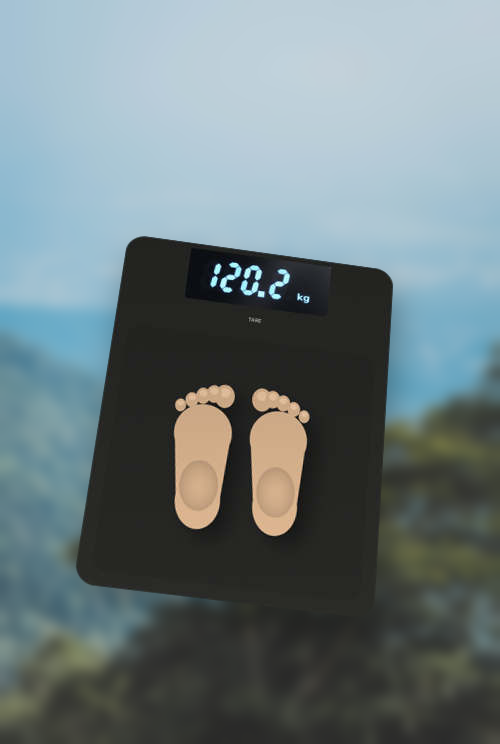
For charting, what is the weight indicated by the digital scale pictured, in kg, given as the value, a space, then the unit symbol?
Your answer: 120.2 kg
